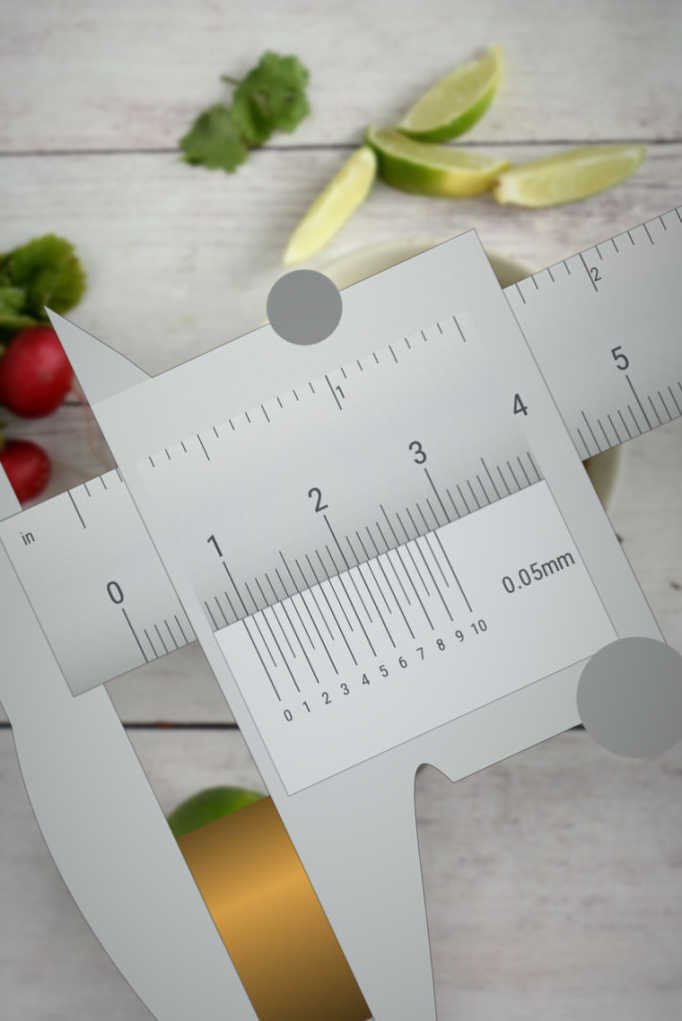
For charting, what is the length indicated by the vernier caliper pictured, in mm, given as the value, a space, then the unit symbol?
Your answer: 9.4 mm
